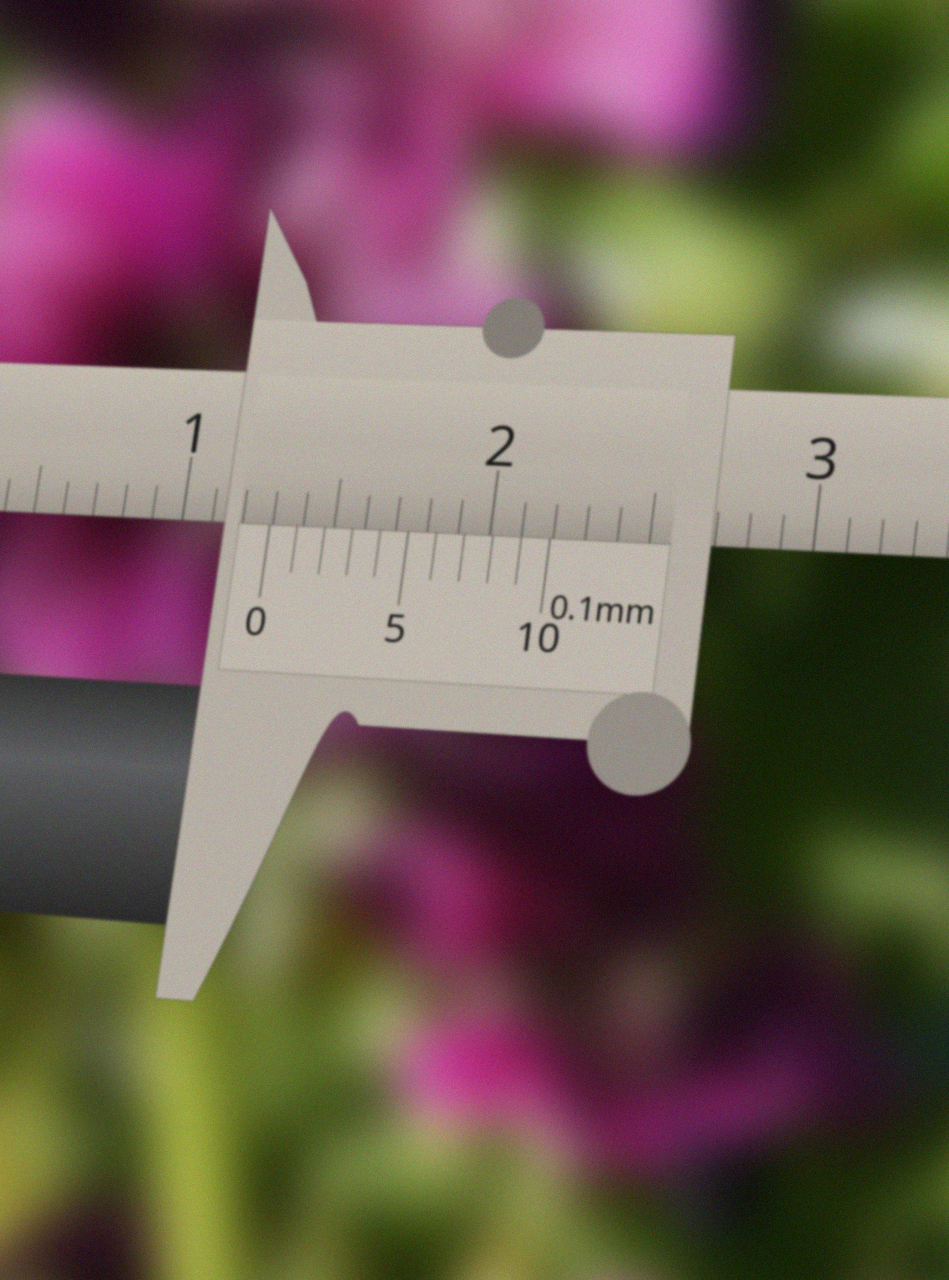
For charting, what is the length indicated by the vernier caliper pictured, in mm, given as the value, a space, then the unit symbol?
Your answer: 12.9 mm
